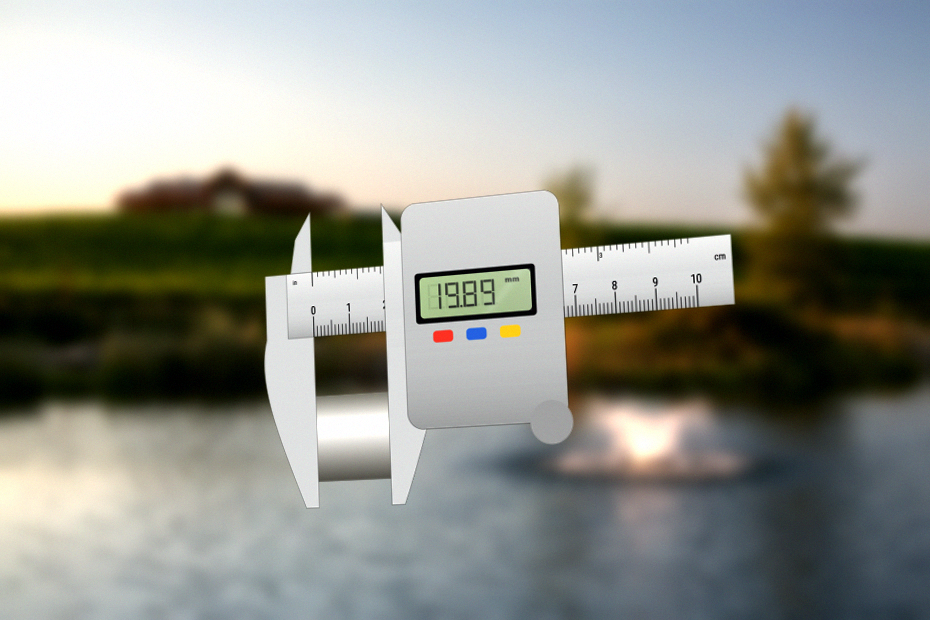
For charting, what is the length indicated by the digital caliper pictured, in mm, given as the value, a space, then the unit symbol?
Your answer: 19.89 mm
